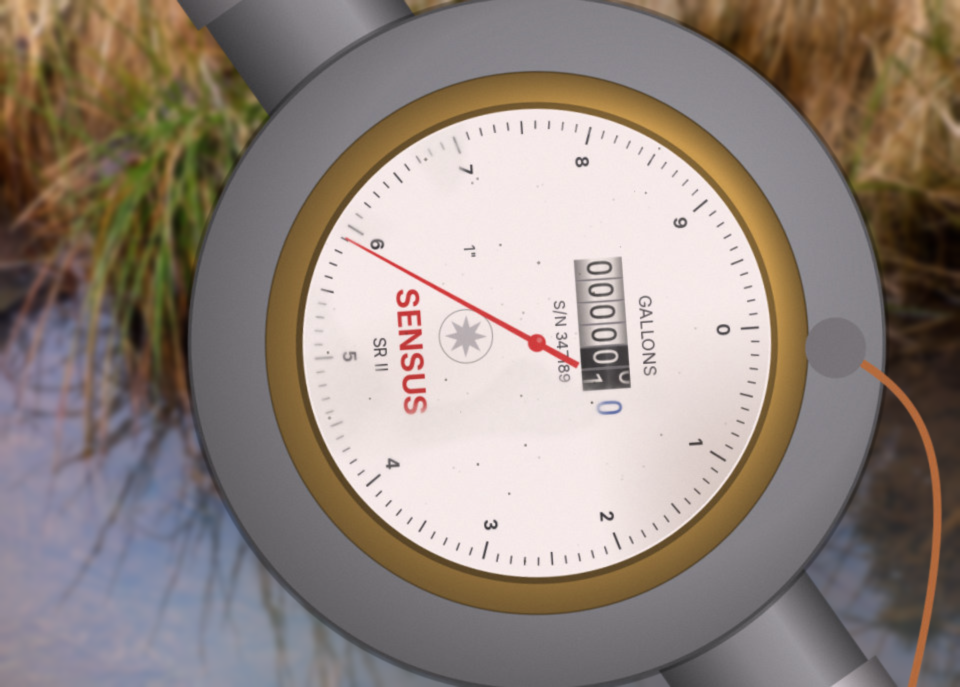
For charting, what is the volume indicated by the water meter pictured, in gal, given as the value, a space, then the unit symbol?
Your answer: 5.9 gal
